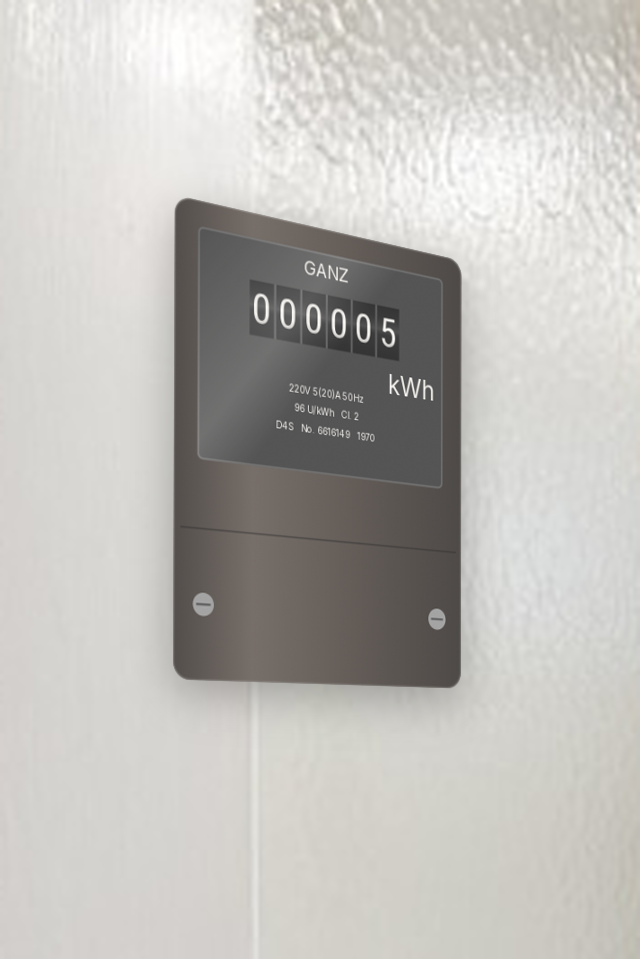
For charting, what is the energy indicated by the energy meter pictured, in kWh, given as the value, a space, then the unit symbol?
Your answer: 5 kWh
